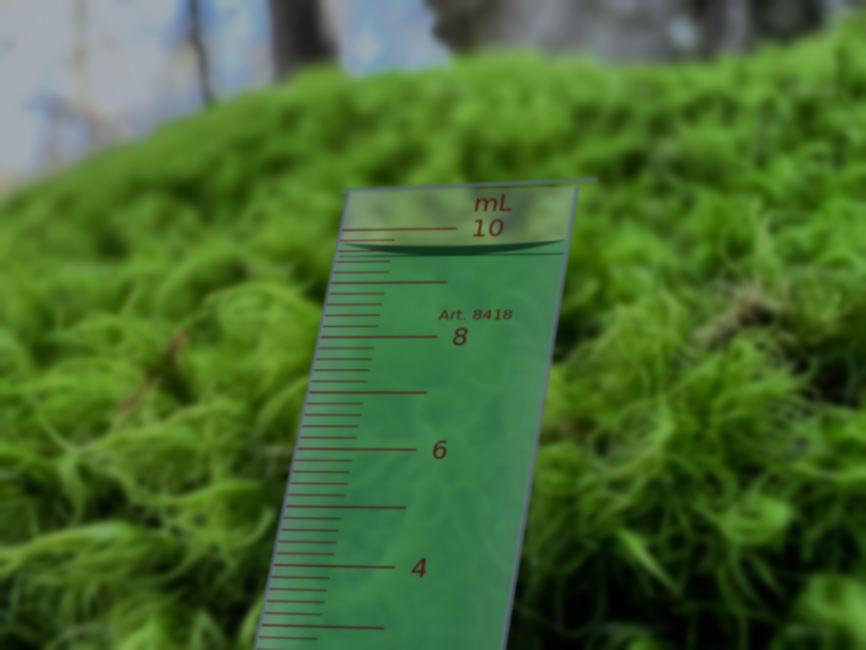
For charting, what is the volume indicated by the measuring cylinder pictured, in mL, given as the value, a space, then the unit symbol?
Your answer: 9.5 mL
